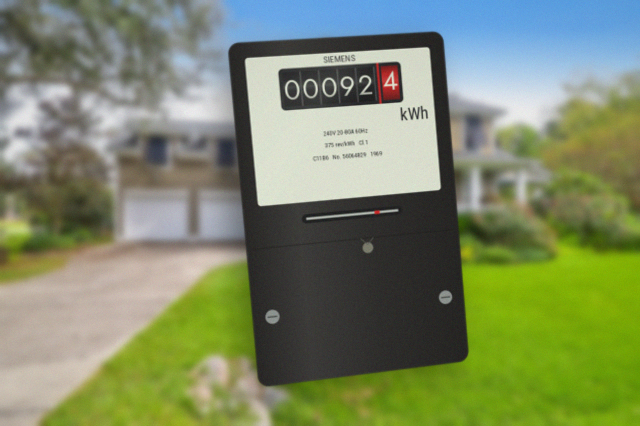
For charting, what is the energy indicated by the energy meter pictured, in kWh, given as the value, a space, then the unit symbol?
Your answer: 92.4 kWh
